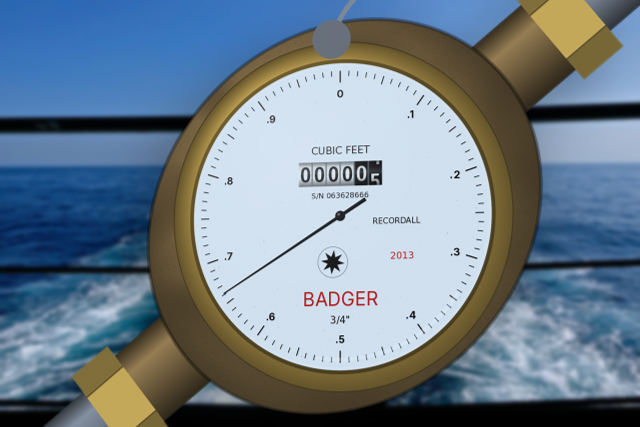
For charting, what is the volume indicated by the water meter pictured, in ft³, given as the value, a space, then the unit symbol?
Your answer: 4.66 ft³
